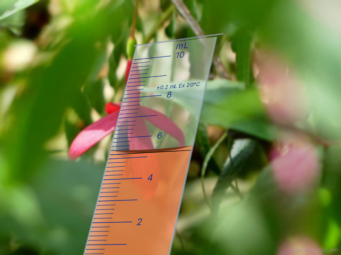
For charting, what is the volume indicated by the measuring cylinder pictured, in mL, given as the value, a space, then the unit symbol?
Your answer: 5.2 mL
